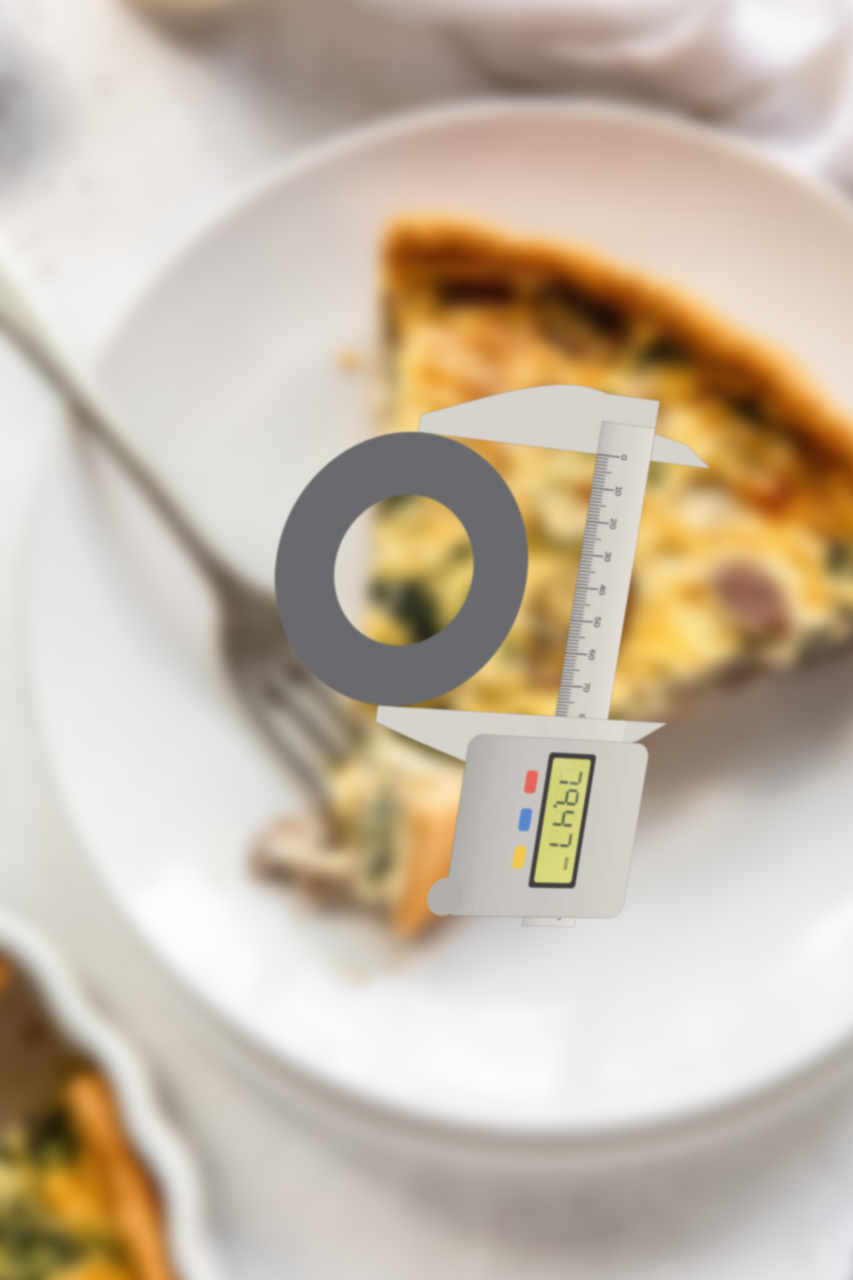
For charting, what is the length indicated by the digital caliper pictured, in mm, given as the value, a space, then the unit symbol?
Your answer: 79.47 mm
